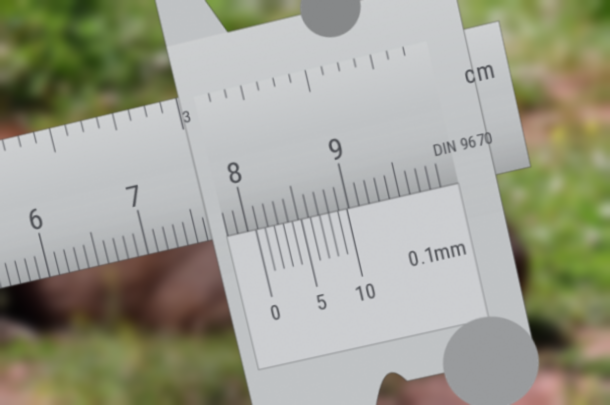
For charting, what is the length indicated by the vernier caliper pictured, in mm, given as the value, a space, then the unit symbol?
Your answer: 80.8 mm
